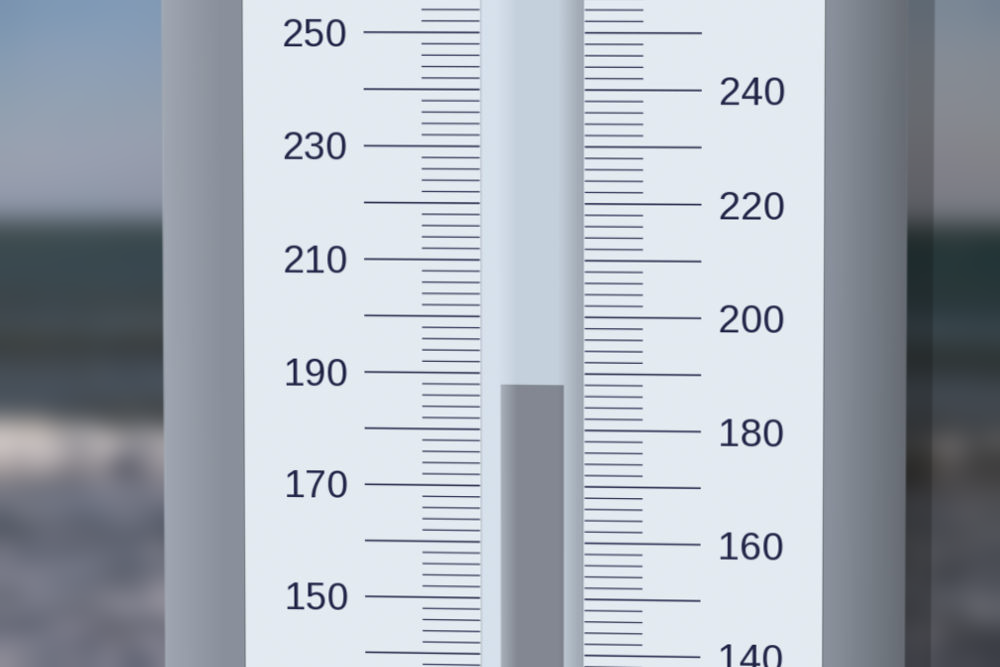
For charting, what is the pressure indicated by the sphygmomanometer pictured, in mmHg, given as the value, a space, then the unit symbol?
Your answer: 188 mmHg
